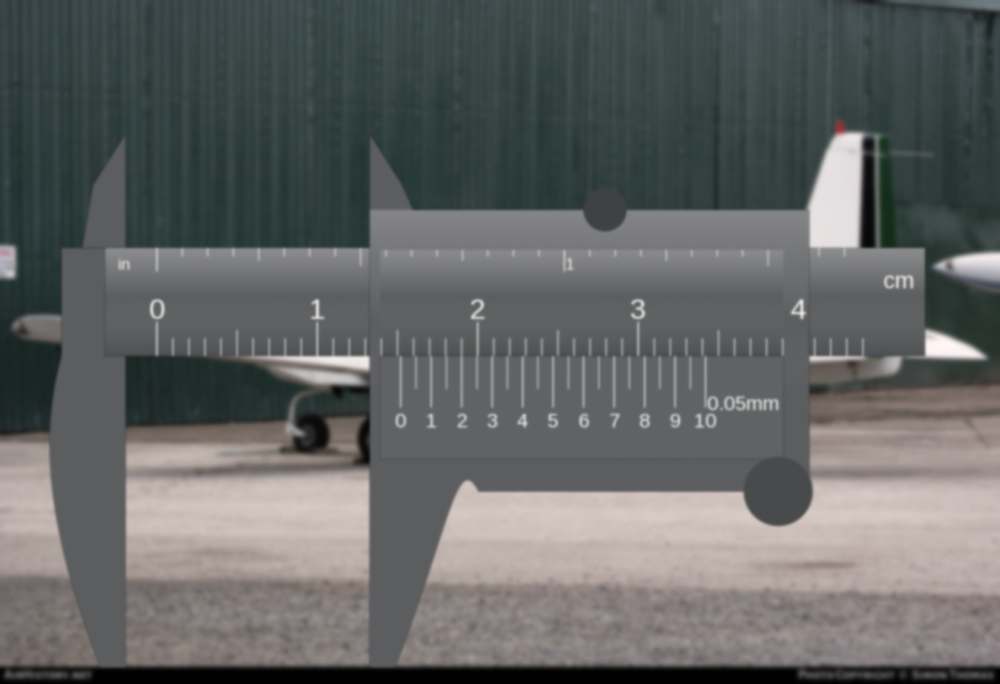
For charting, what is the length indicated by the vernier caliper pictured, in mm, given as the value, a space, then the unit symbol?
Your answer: 15.2 mm
